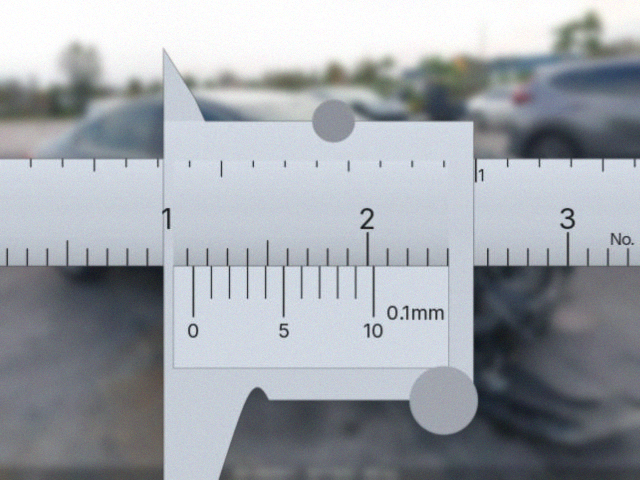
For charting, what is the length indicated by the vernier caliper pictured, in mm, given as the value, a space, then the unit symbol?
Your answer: 11.3 mm
